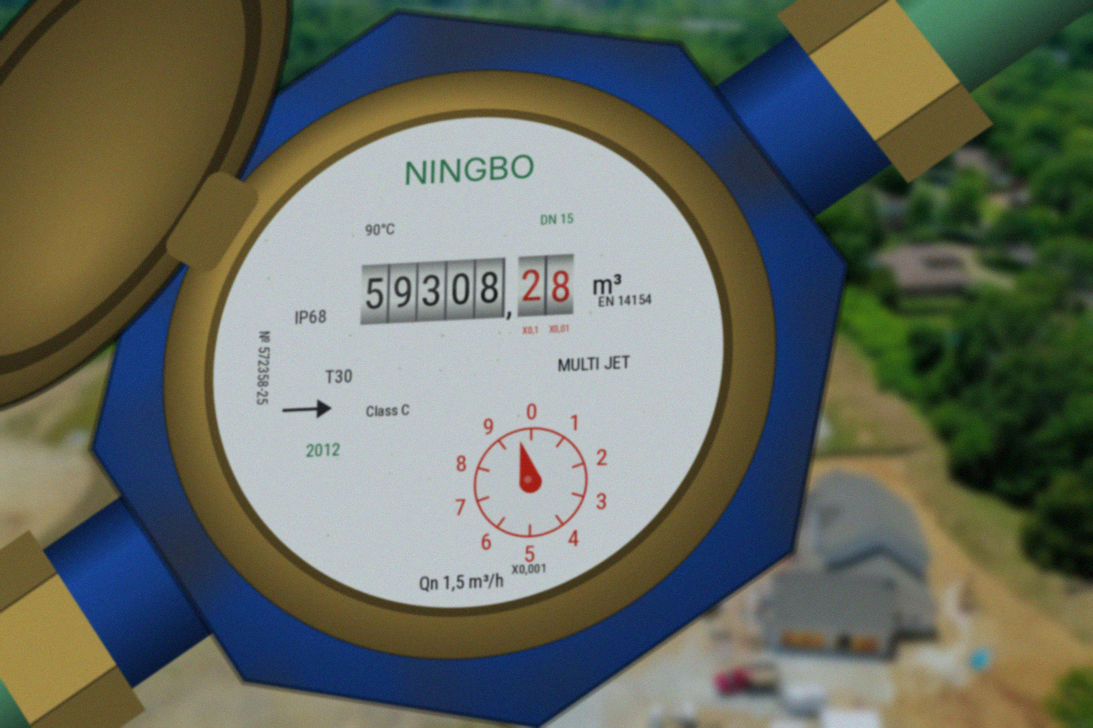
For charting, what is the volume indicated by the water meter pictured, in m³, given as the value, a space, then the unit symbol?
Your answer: 59308.279 m³
